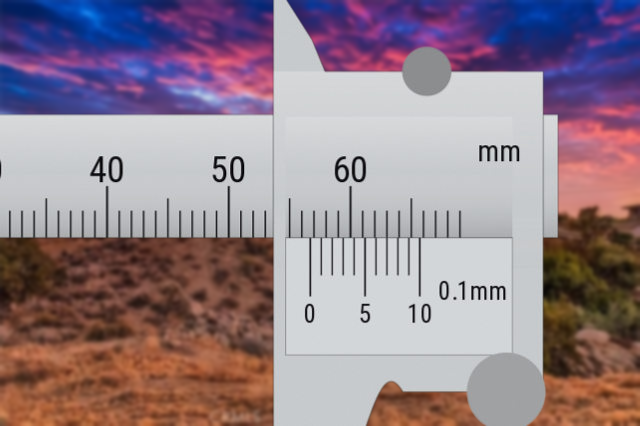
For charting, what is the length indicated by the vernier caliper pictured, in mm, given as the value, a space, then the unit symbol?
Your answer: 56.7 mm
